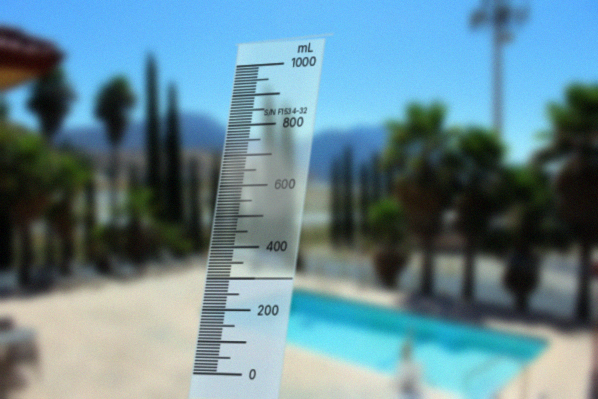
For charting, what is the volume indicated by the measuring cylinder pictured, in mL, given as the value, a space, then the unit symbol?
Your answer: 300 mL
